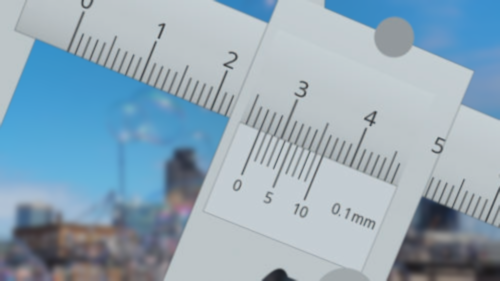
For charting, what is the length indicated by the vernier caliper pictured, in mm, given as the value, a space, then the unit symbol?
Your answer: 27.0 mm
